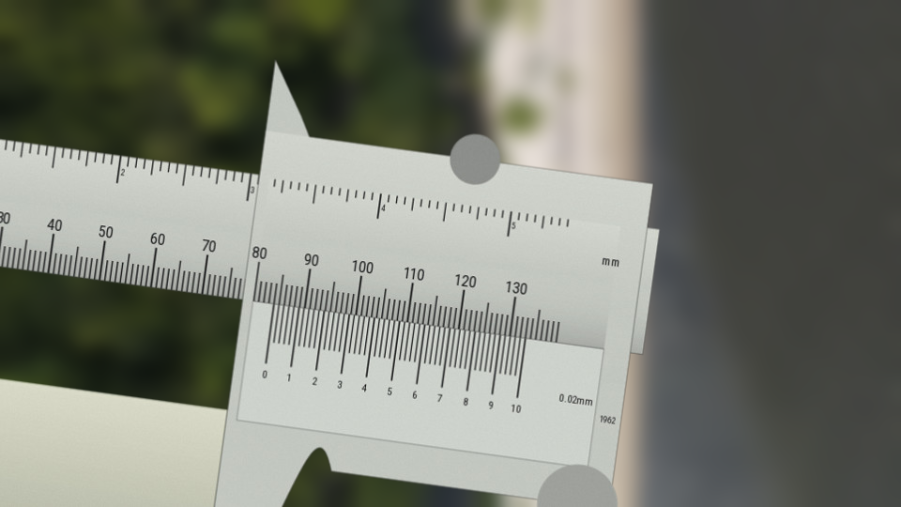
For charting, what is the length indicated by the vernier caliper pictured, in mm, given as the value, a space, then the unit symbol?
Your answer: 84.0 mm
